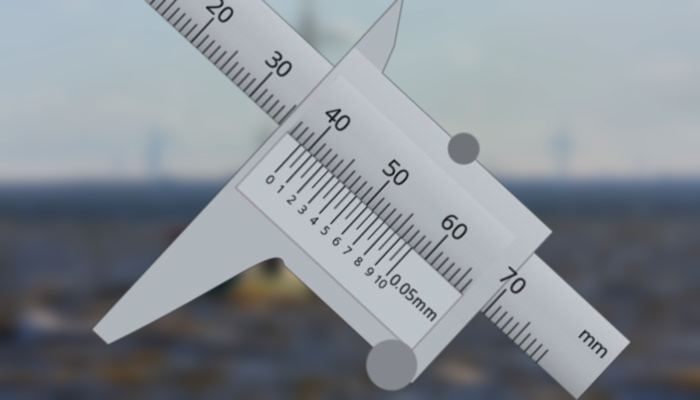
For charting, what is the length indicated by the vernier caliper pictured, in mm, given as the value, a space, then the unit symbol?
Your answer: 38.8 mm
